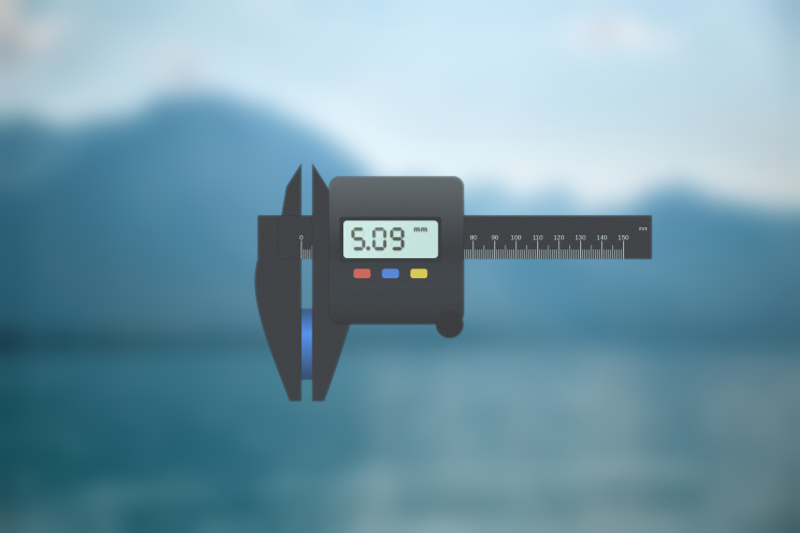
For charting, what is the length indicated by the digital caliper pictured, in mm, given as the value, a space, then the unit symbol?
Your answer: 5.09 mm
